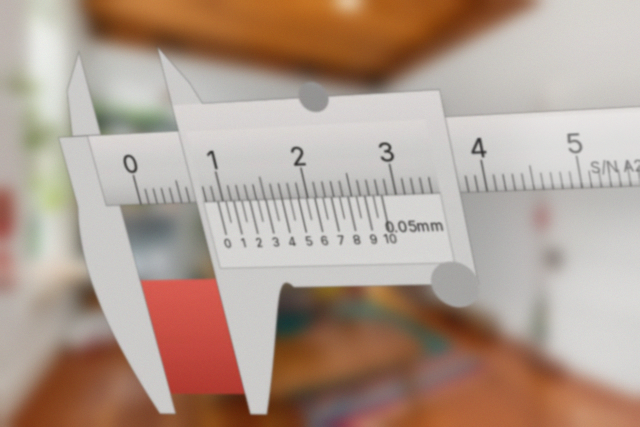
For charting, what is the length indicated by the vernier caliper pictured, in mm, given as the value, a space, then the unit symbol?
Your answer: 9.4 mm
